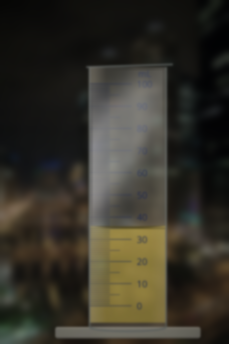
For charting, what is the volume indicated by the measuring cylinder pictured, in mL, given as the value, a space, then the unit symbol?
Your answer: 35 mL
